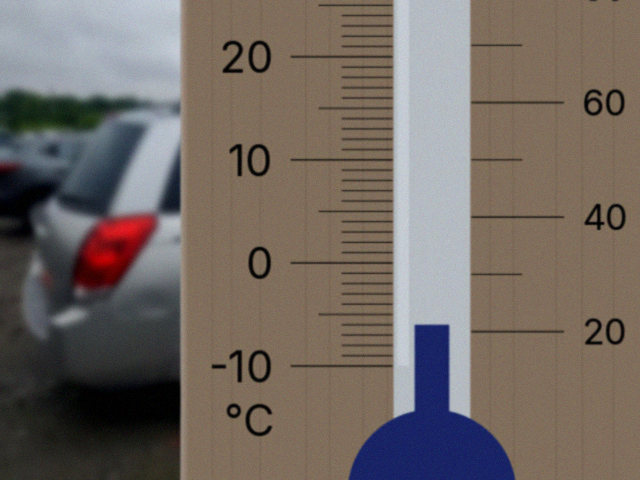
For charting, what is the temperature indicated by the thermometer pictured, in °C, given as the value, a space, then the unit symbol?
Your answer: -6 °C
